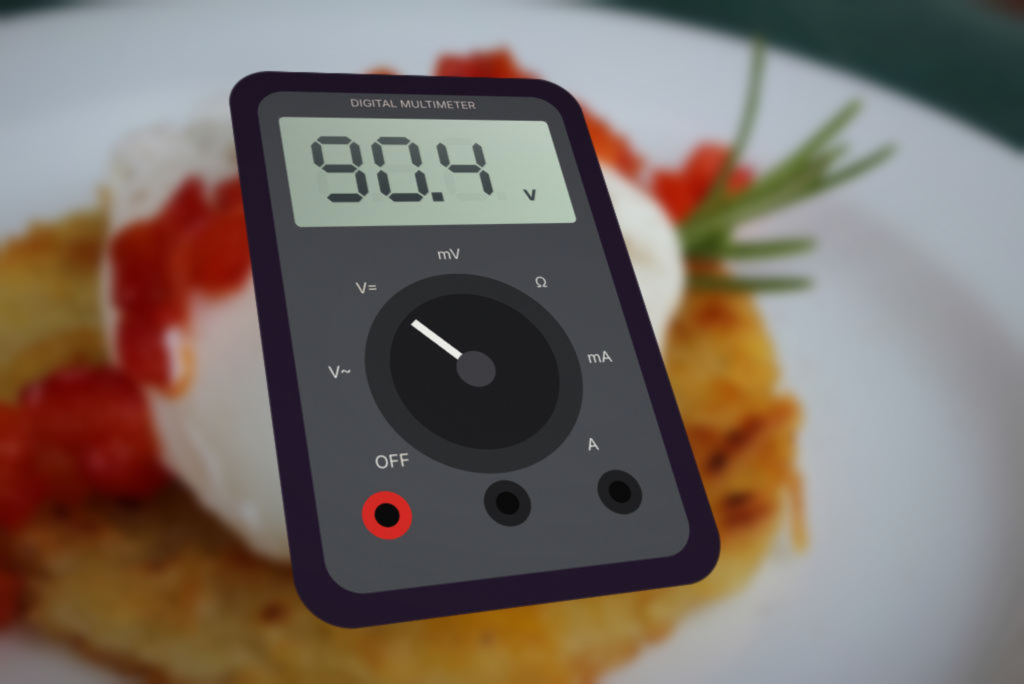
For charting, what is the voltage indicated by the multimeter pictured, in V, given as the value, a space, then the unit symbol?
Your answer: 90.4 V
